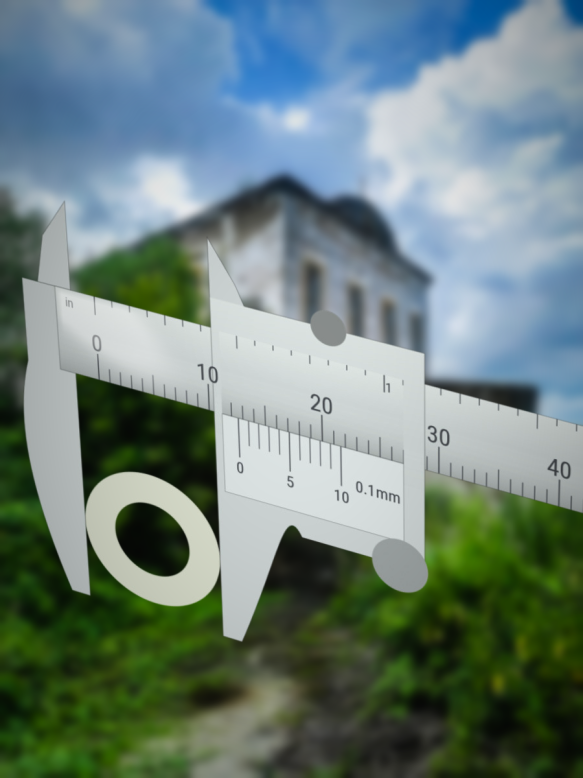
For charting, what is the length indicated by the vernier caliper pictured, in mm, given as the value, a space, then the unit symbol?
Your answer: 12.6 mm
